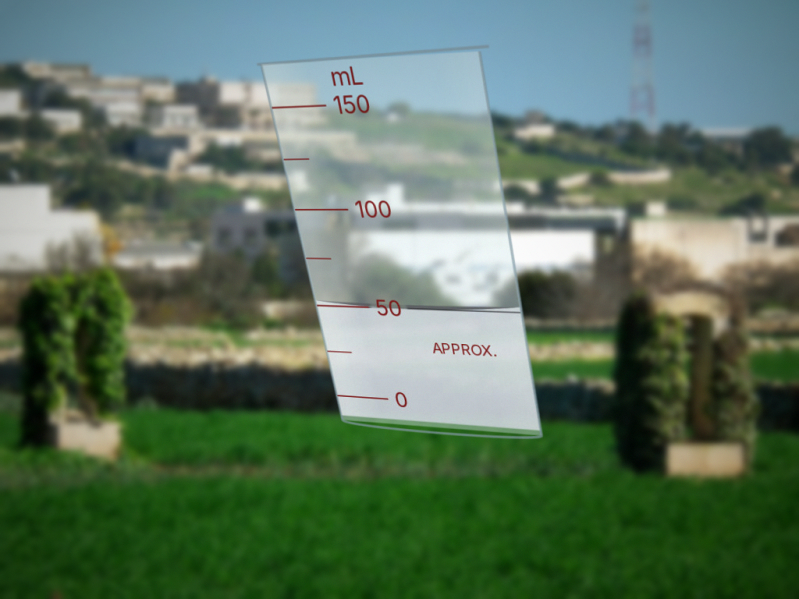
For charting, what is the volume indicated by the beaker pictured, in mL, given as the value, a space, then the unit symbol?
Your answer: 50 mL
